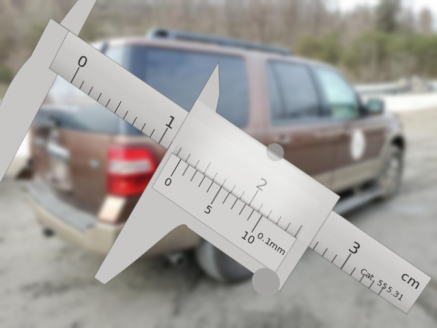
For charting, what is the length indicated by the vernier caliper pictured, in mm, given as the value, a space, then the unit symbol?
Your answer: 12.5 mm
